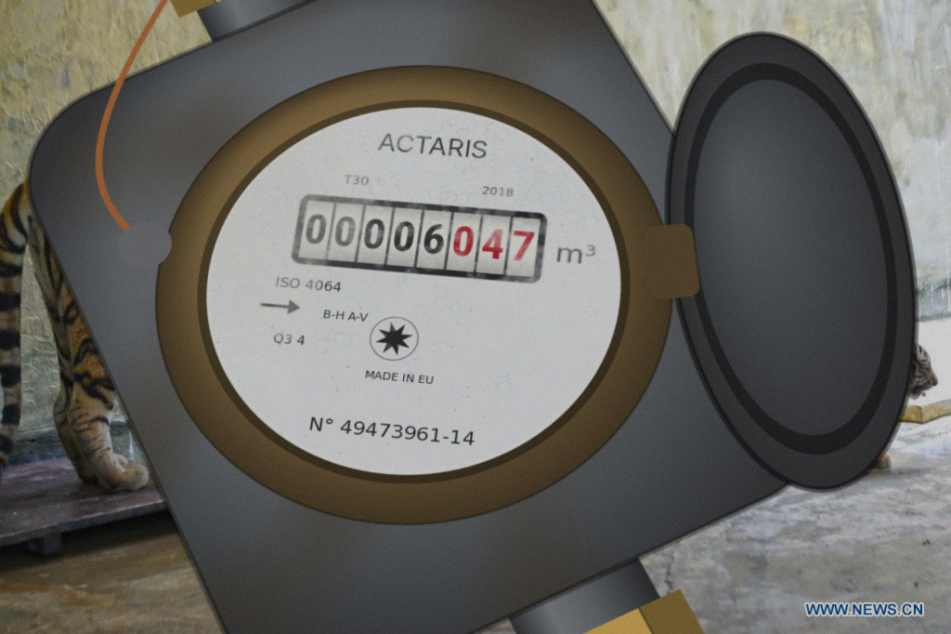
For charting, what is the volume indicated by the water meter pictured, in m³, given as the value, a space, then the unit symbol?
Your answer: 6.047 m³
